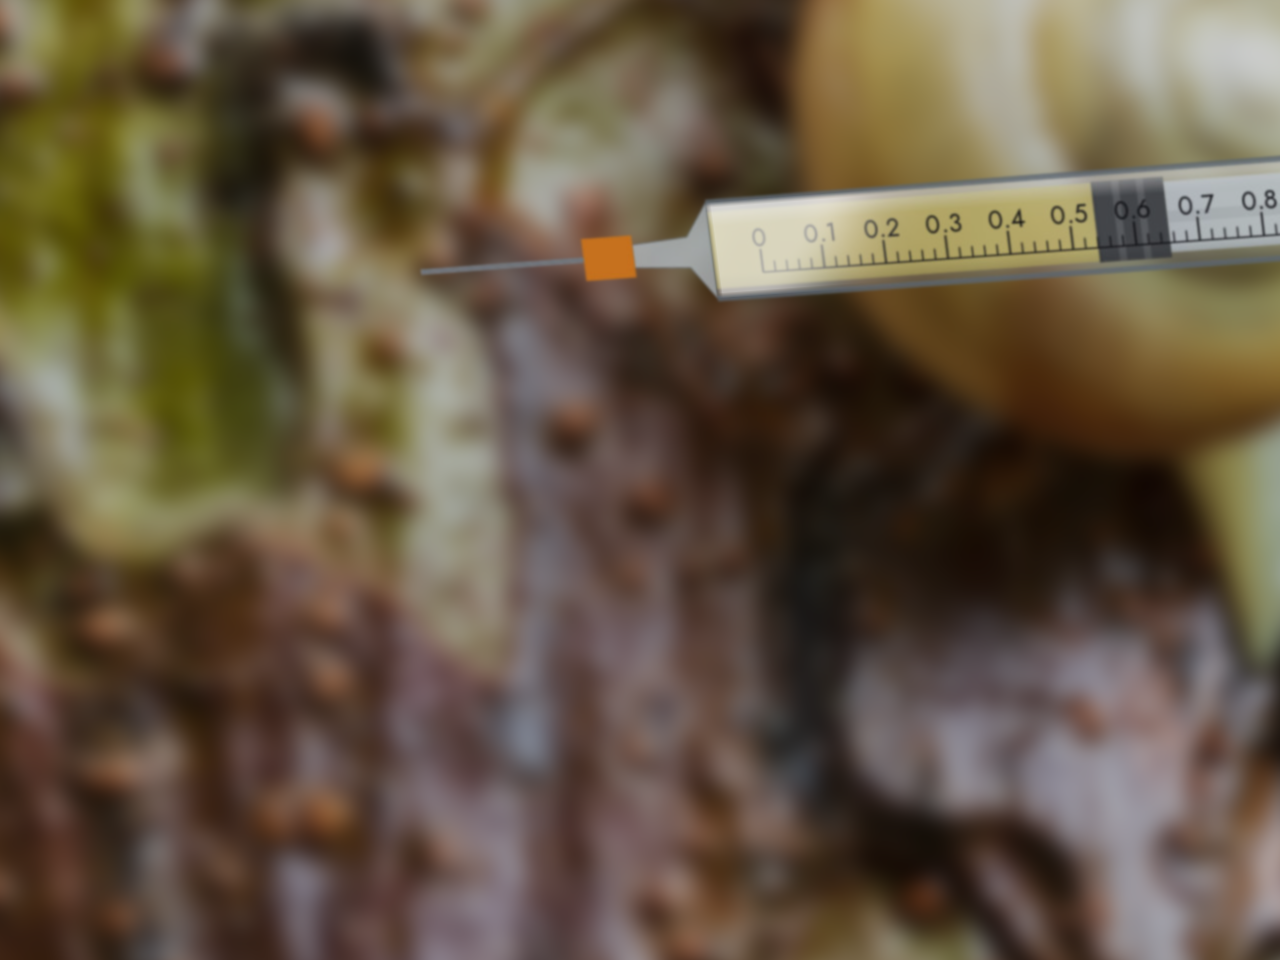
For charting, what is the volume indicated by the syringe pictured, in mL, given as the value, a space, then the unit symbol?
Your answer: 0.54 mL
